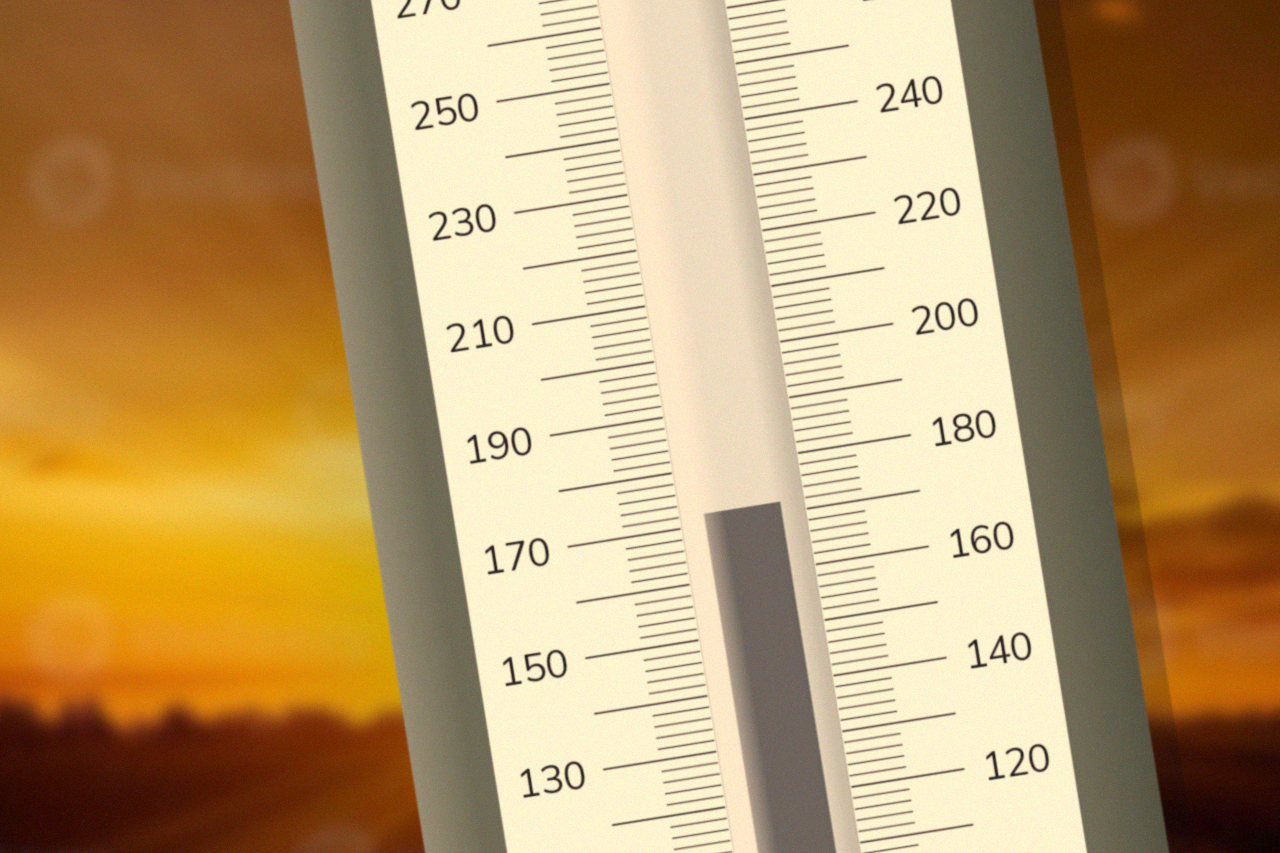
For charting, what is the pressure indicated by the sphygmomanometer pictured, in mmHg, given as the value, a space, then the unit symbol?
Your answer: 172 mmHg
